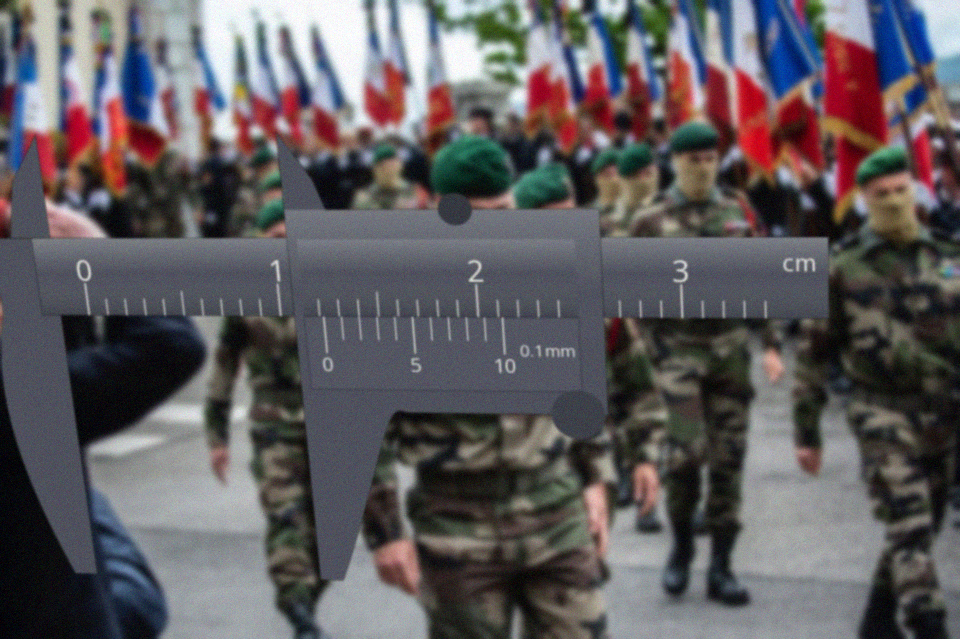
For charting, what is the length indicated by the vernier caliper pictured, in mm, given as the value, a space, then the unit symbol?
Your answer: 12.2 mm
